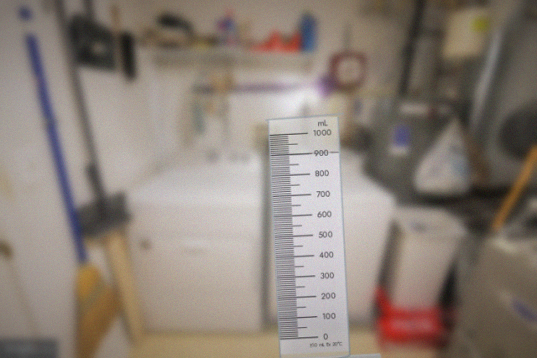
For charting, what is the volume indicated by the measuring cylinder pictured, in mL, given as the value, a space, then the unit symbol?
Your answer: 900 mL
